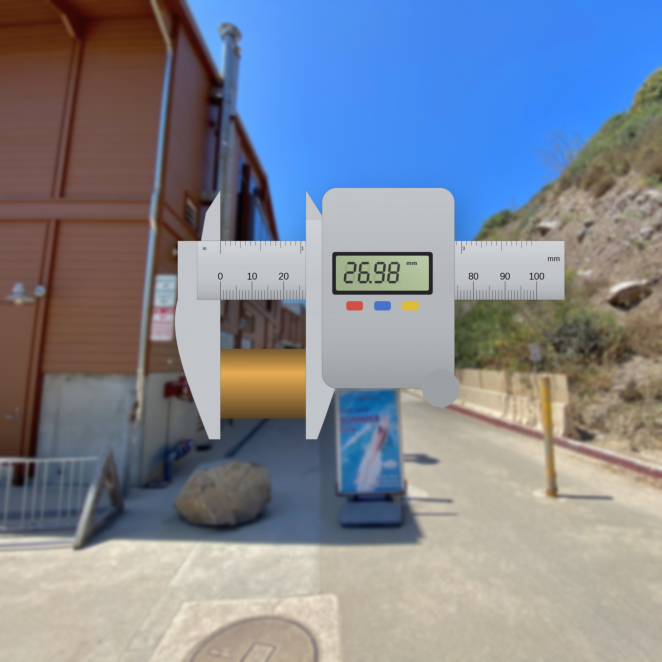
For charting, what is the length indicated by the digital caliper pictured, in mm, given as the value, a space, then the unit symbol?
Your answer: 26.98 mm
